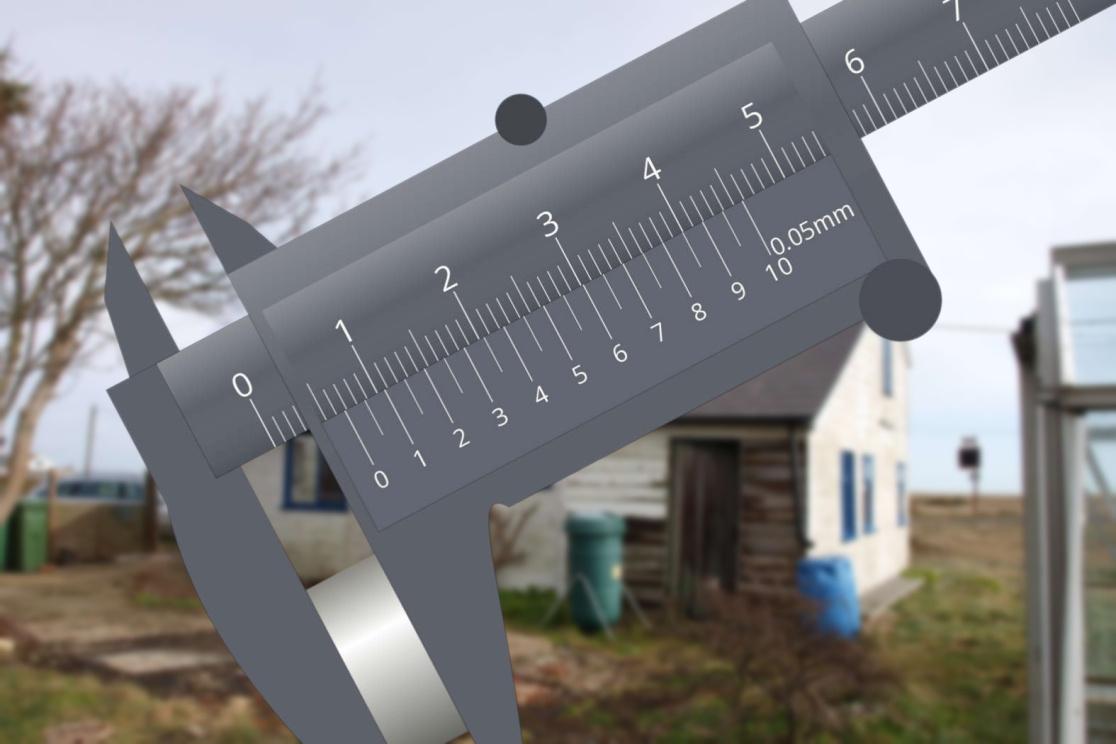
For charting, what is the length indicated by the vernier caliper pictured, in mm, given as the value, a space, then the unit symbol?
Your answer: 6.8 mm
